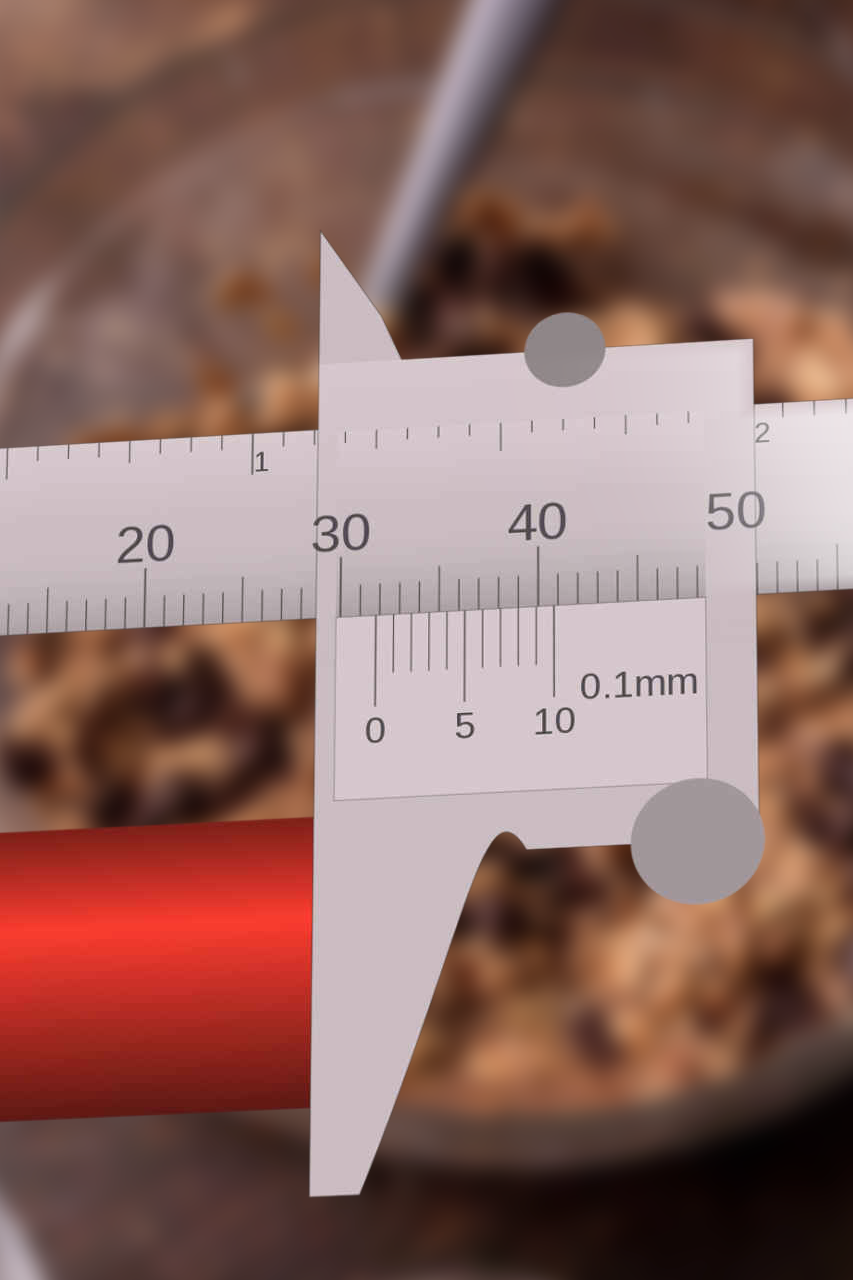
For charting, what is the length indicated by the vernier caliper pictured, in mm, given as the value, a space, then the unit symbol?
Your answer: 31.8 mm
